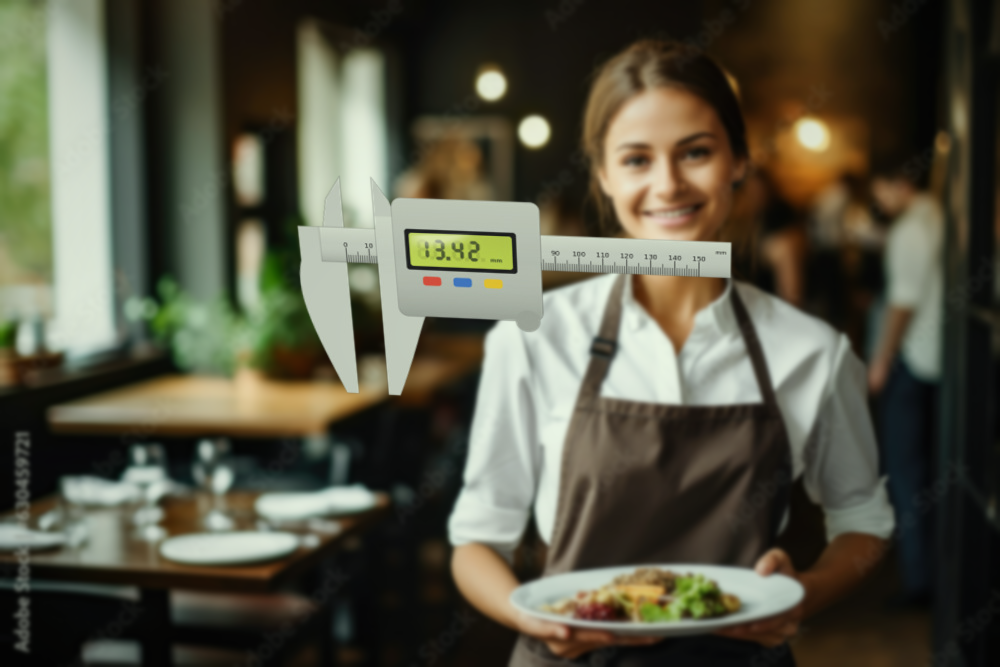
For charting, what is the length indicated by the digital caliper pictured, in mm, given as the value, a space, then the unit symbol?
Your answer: 13.42 mm
